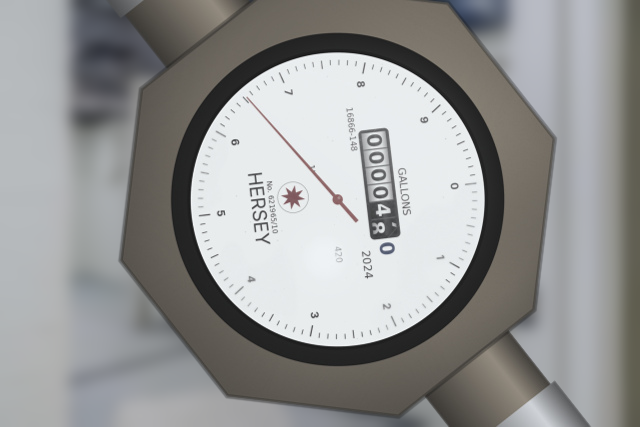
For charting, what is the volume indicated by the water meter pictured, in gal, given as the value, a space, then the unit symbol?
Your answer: 476.5 gal
